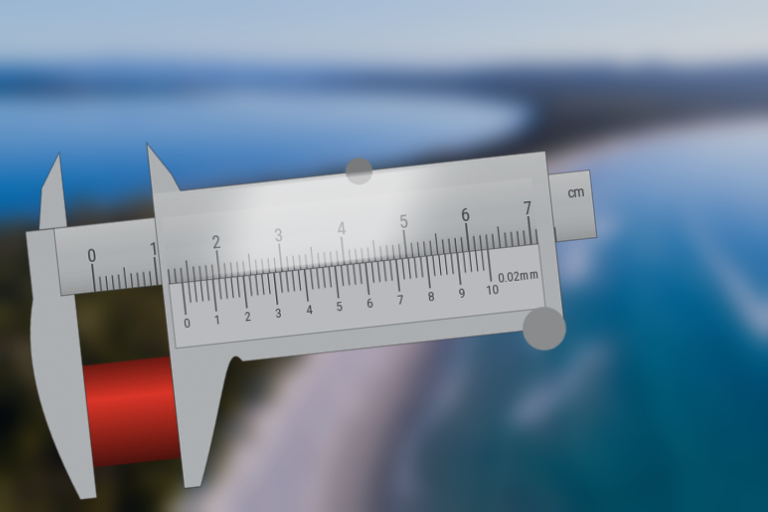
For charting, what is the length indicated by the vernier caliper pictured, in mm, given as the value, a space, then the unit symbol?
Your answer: 14.0 mm
